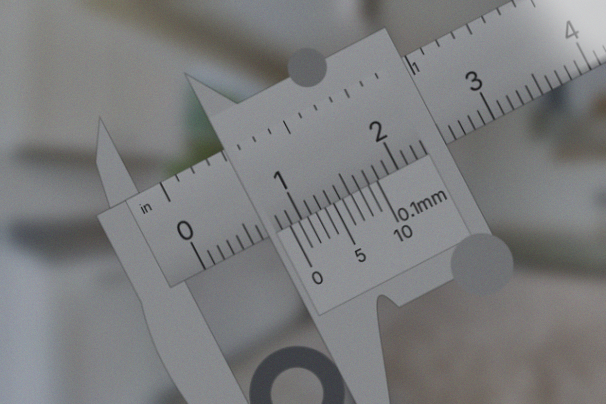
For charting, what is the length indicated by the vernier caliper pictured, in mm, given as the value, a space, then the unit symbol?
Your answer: 8.8 mm
